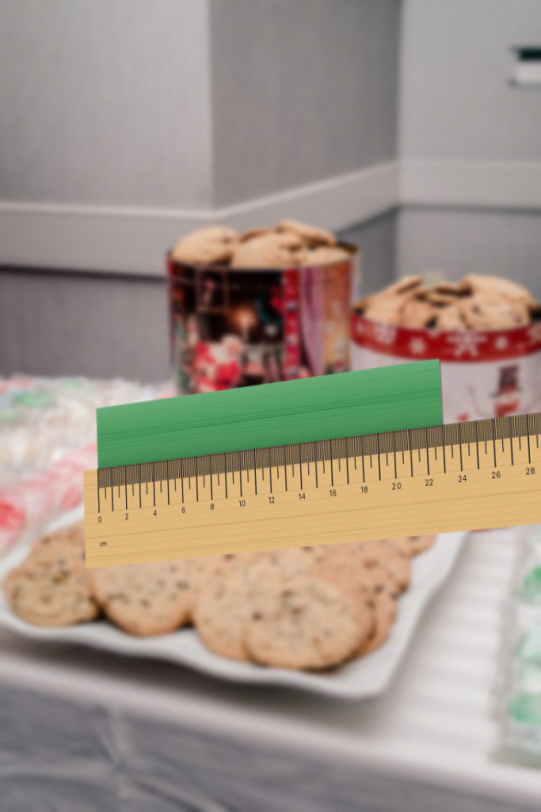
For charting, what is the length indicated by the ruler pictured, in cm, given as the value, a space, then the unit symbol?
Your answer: 23 cm
